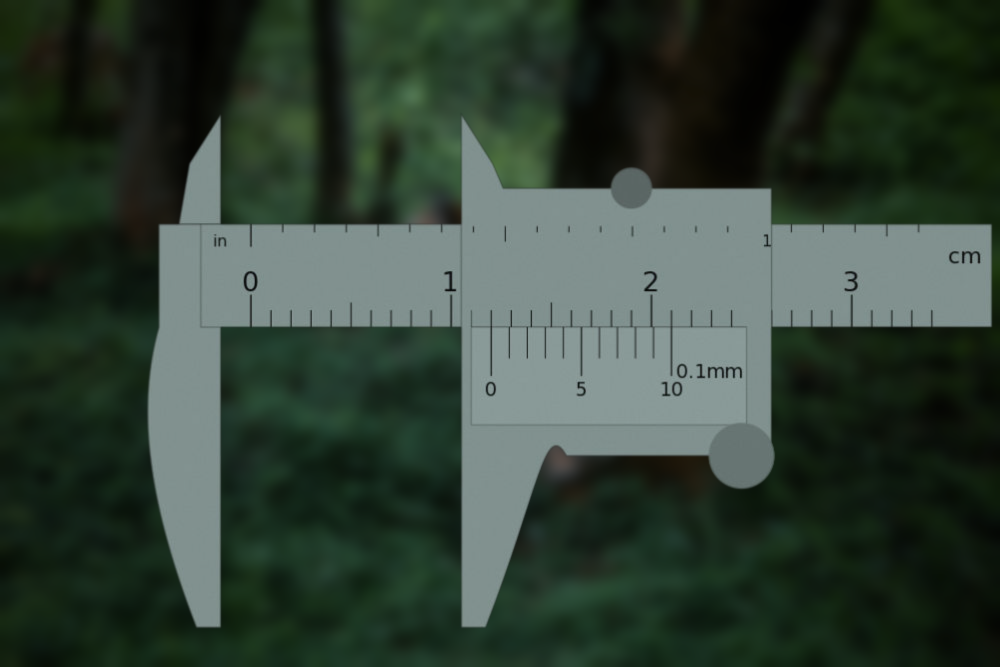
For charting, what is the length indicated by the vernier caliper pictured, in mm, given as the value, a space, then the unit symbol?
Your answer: 12.0 mm
